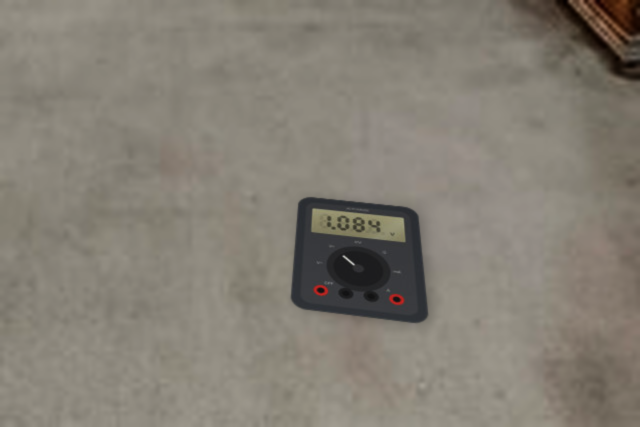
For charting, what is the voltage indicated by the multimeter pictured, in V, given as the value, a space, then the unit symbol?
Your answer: 1.084 V
